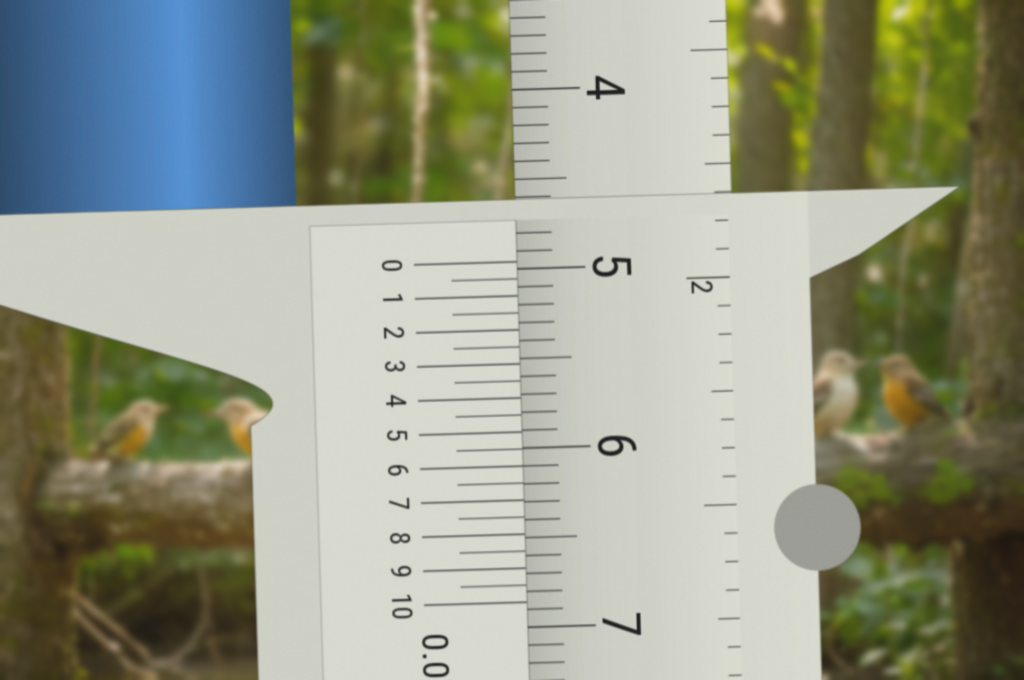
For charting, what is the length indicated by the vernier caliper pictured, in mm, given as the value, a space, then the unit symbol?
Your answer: 49.6 mm
